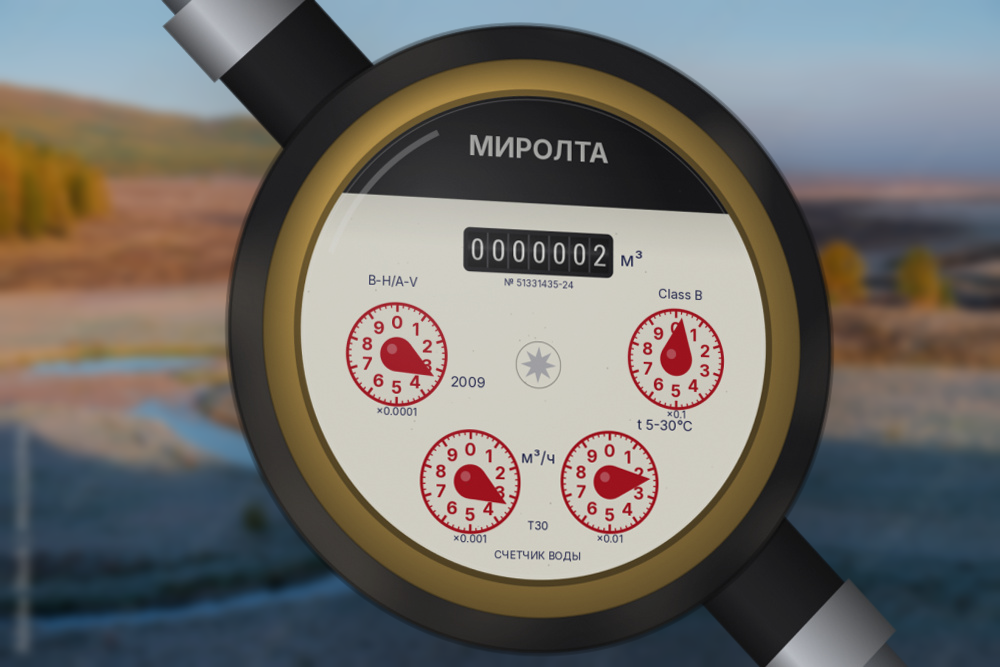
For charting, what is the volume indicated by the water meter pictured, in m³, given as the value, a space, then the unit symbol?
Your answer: 2.0233 m³
